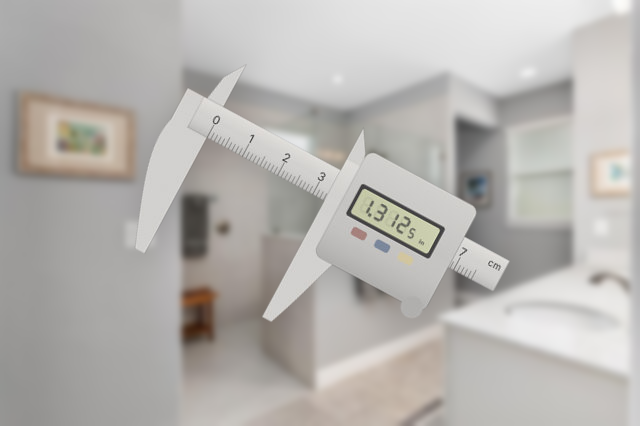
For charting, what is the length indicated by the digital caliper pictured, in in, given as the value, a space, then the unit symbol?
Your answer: 1.3125 in
